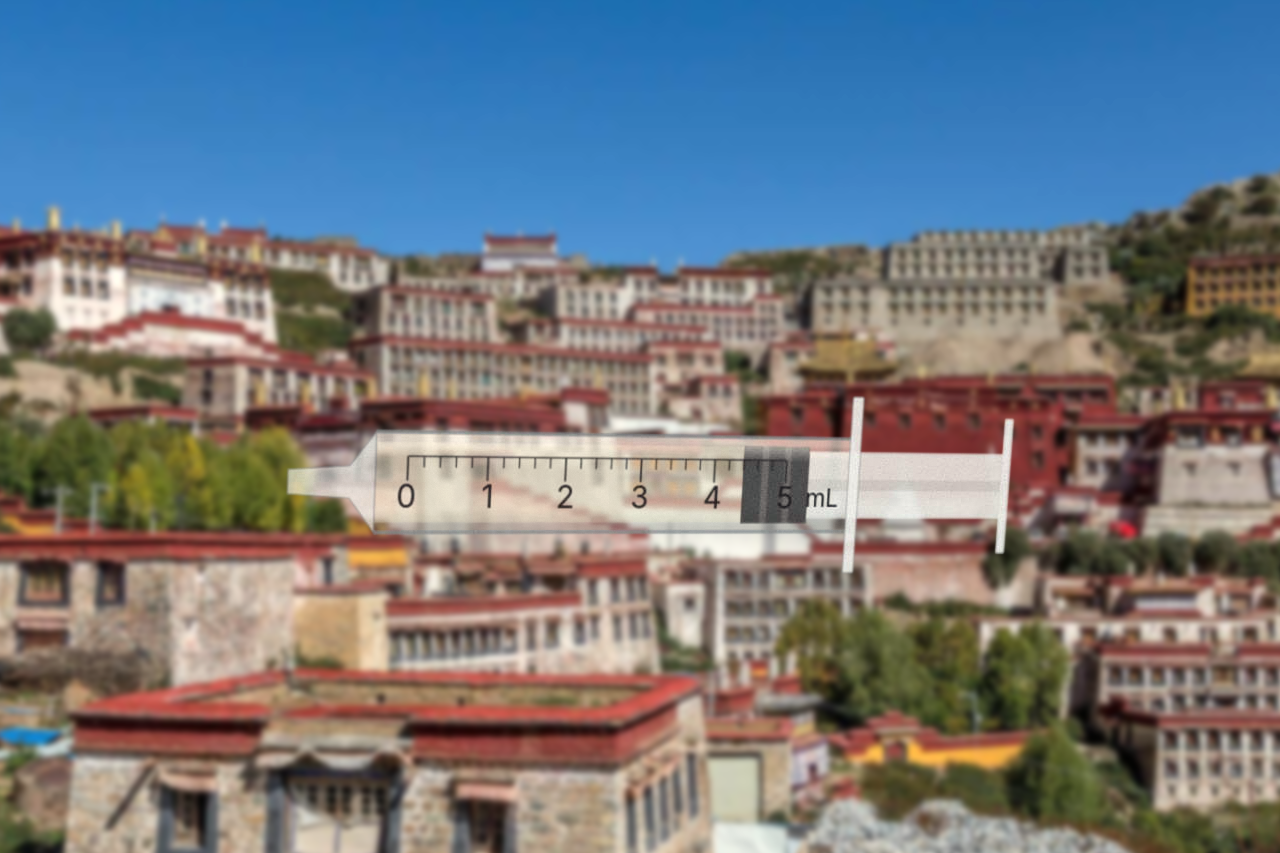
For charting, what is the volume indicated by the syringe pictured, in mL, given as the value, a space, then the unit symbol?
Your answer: 4.4 mL
